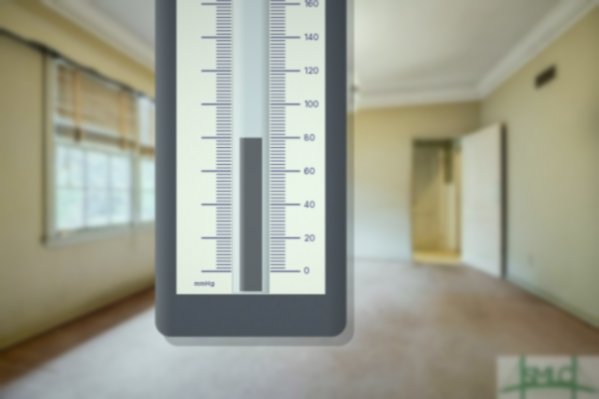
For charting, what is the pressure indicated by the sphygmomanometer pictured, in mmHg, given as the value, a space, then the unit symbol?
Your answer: 80 mmHg
